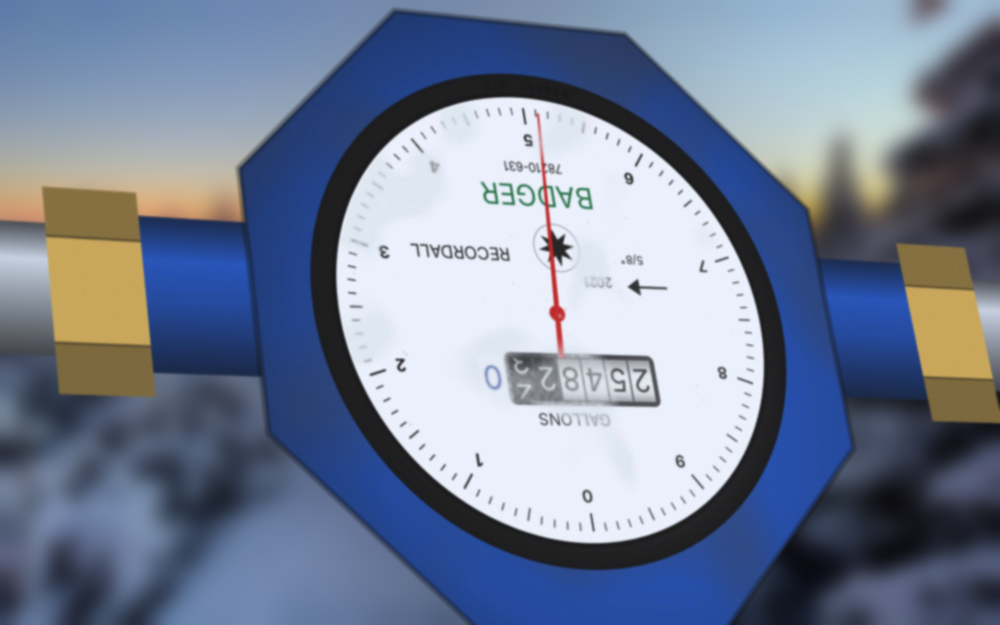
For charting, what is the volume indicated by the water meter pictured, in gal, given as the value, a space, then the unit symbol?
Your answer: 2548225.1 gal
